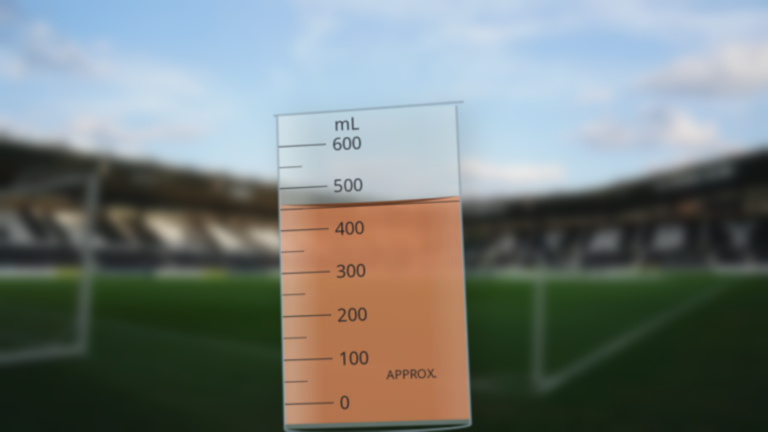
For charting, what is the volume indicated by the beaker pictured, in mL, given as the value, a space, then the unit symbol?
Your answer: 450 mL
